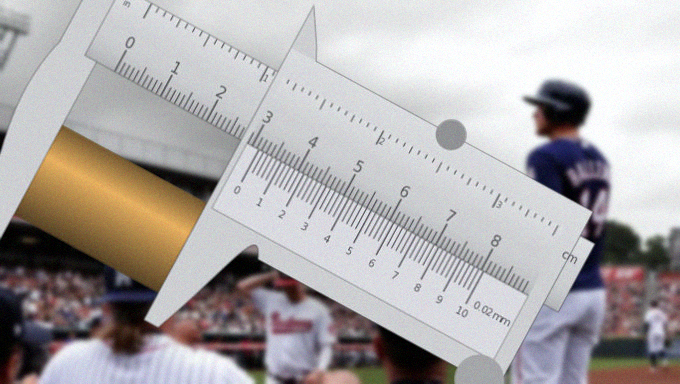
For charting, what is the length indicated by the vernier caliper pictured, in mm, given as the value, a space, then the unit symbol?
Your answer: 31.5 mm
